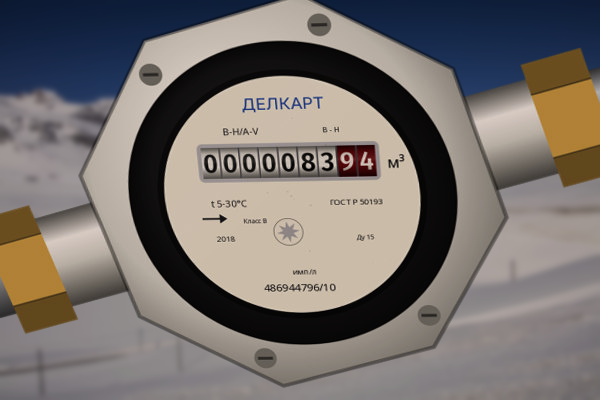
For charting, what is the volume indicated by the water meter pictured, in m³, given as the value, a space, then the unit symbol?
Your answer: 83.94 m³
